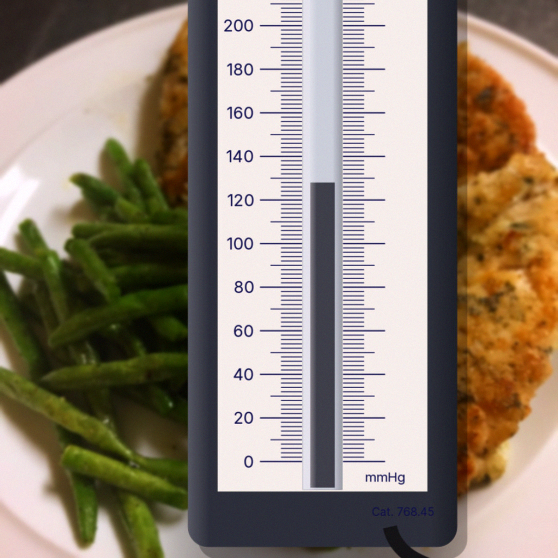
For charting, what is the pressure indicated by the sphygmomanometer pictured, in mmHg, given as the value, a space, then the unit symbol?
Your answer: 128 mmHg
